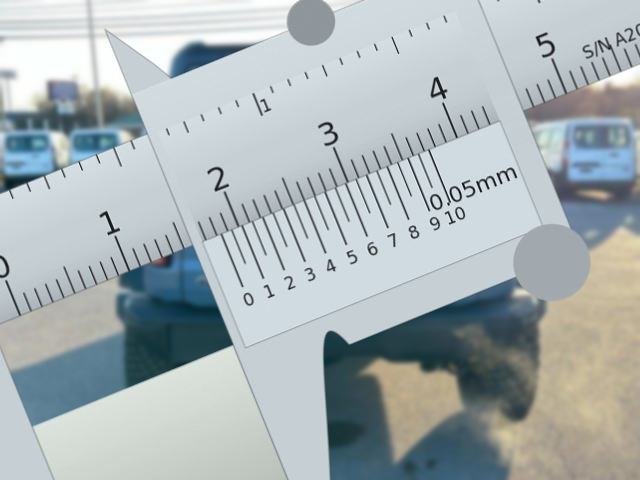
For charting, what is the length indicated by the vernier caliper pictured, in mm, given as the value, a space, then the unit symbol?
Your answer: 18.4 mm
